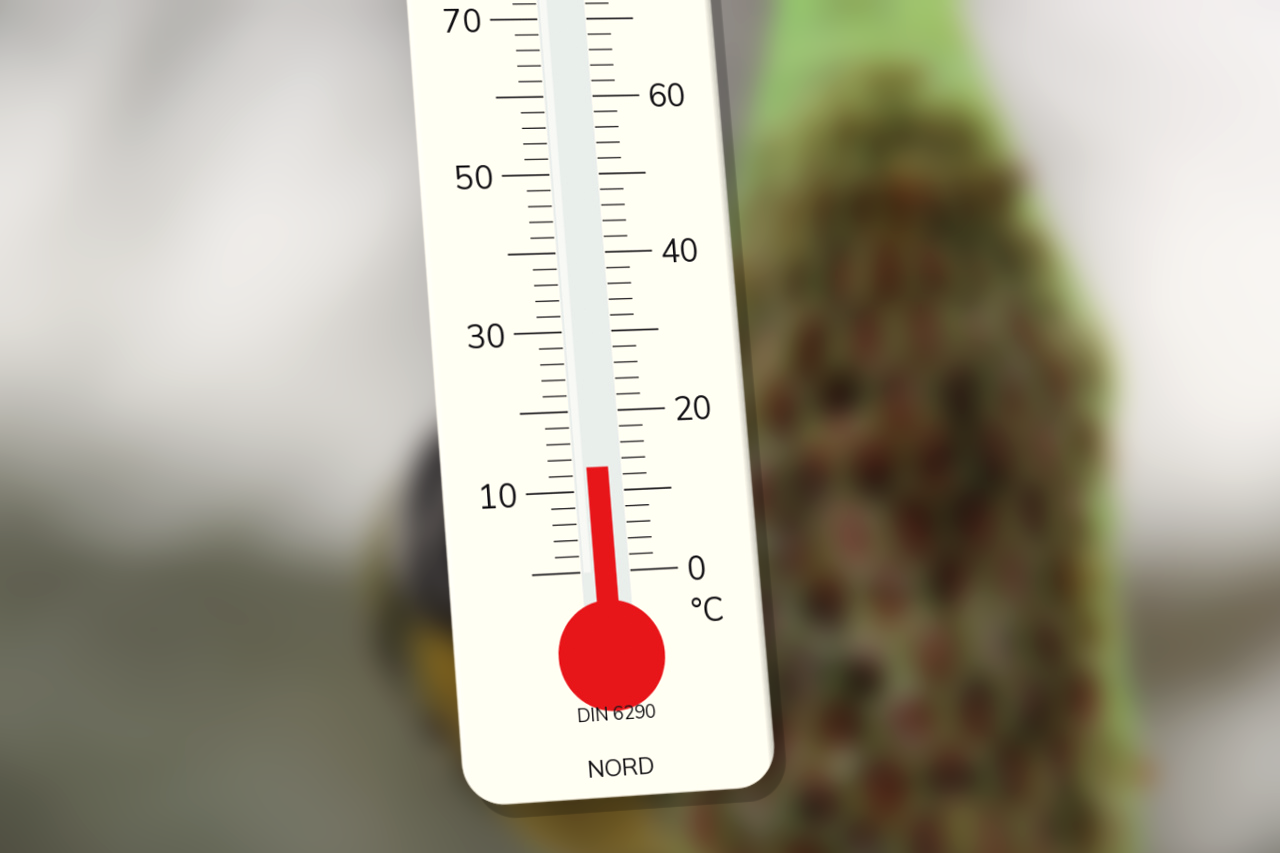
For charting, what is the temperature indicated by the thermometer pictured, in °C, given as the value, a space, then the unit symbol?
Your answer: 13 °C
